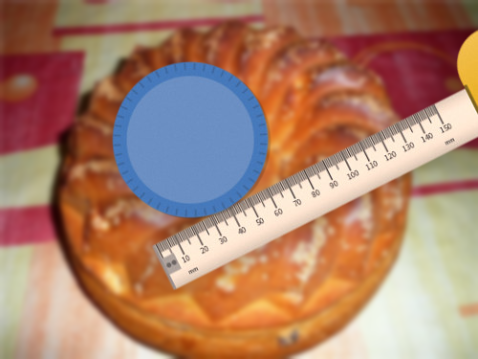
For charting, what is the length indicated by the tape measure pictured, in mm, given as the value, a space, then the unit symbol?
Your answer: 75 mm
